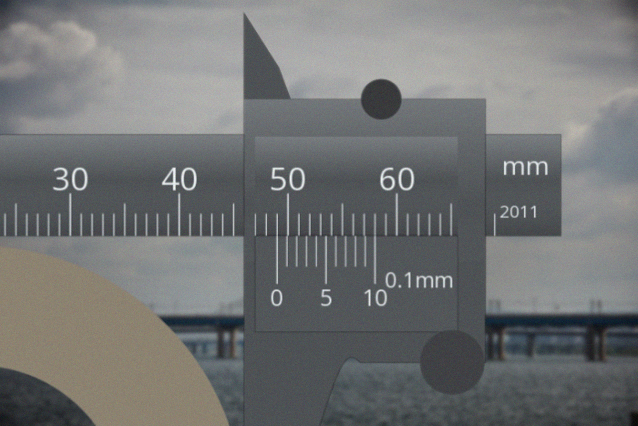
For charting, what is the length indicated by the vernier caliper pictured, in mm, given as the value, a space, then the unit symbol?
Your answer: 49.0 mm
